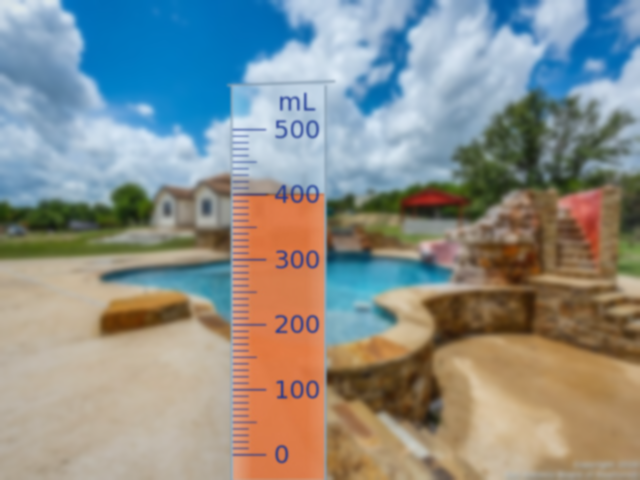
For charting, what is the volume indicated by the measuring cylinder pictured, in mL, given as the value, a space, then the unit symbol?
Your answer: 400 mL
